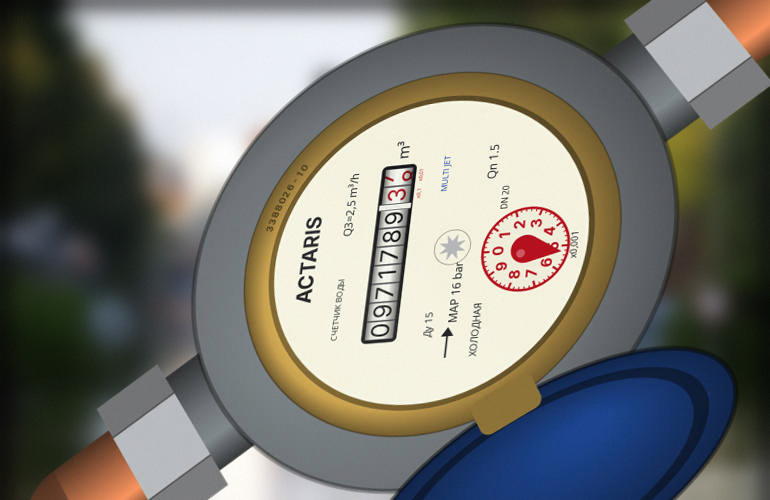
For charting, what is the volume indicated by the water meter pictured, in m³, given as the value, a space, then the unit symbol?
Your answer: 971789.375 m³
